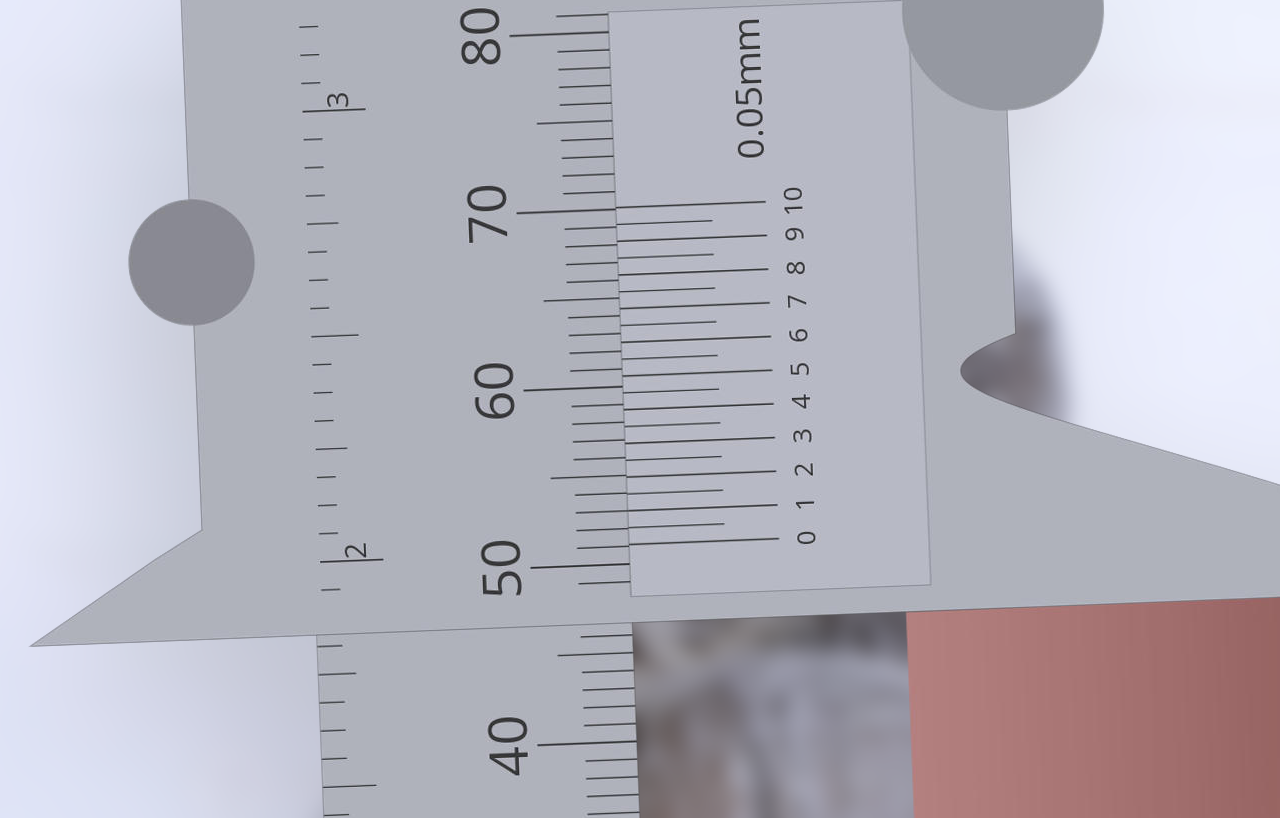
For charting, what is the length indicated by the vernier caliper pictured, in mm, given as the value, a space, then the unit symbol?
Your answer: 51.1 mm
